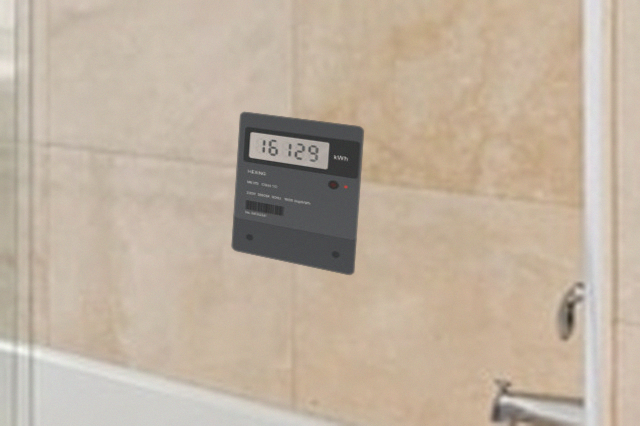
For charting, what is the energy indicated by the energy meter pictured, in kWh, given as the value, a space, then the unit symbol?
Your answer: 16129 kWh
